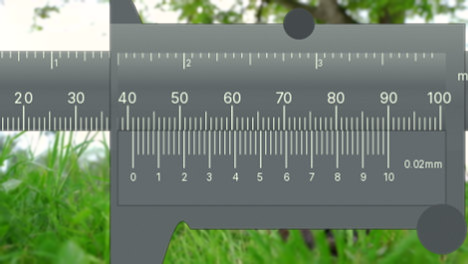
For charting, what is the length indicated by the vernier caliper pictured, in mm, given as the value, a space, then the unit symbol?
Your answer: 41.0 mm
